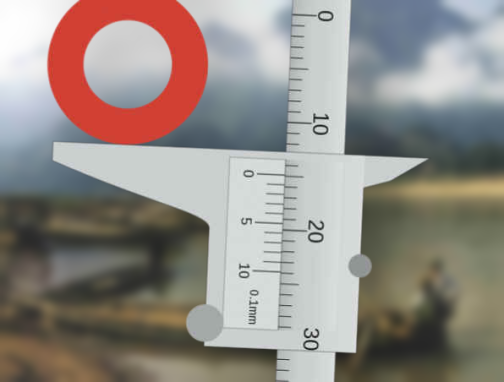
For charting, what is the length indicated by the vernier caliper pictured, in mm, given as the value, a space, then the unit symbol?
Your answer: 14.9 mm
